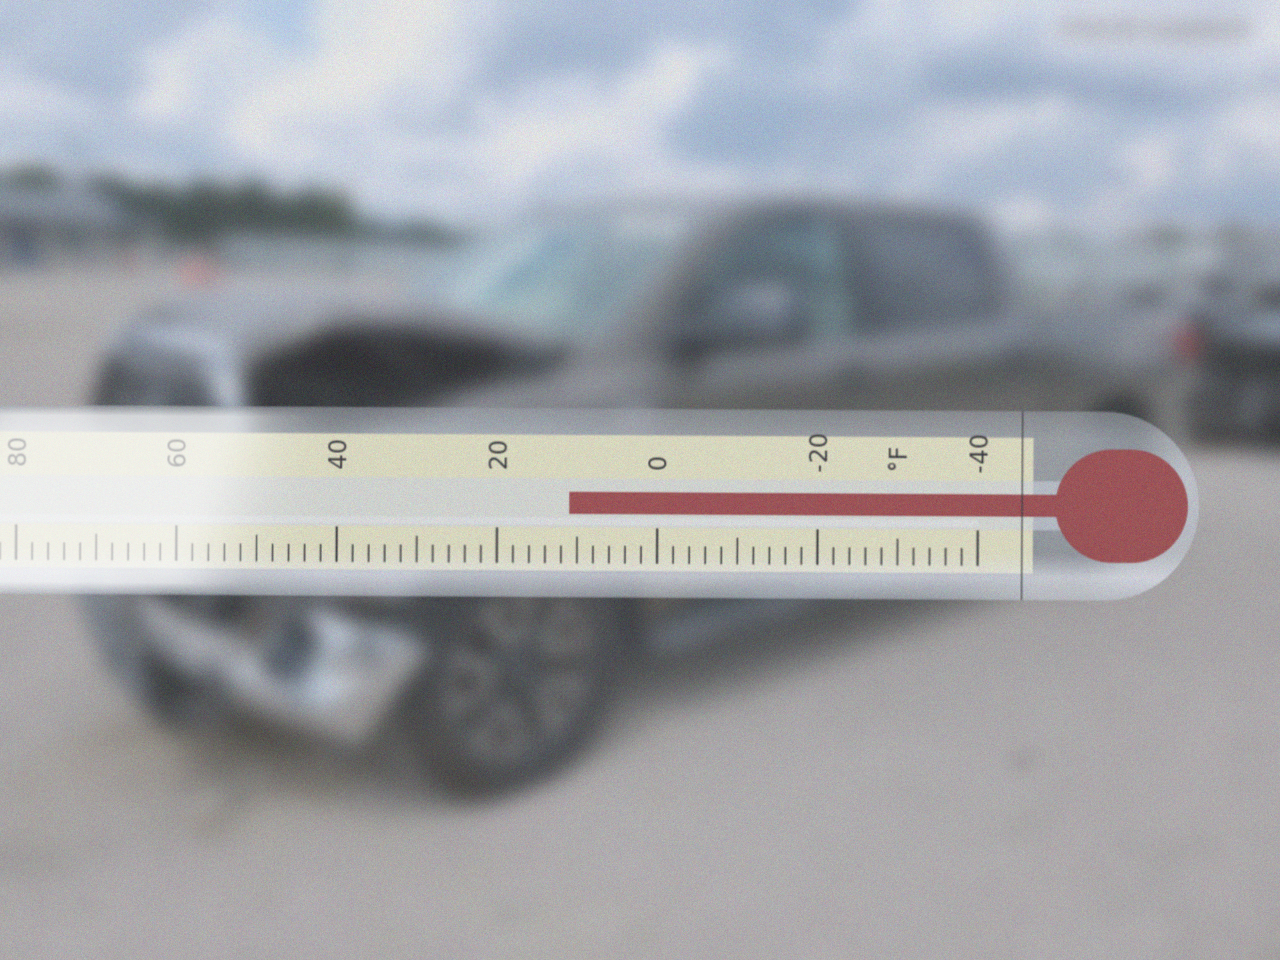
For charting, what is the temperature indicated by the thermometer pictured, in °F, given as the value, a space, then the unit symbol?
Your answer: 11 °F
